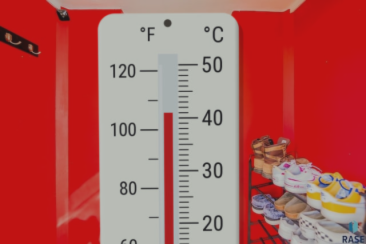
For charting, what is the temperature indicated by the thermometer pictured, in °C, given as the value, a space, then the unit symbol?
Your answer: 41 °C
